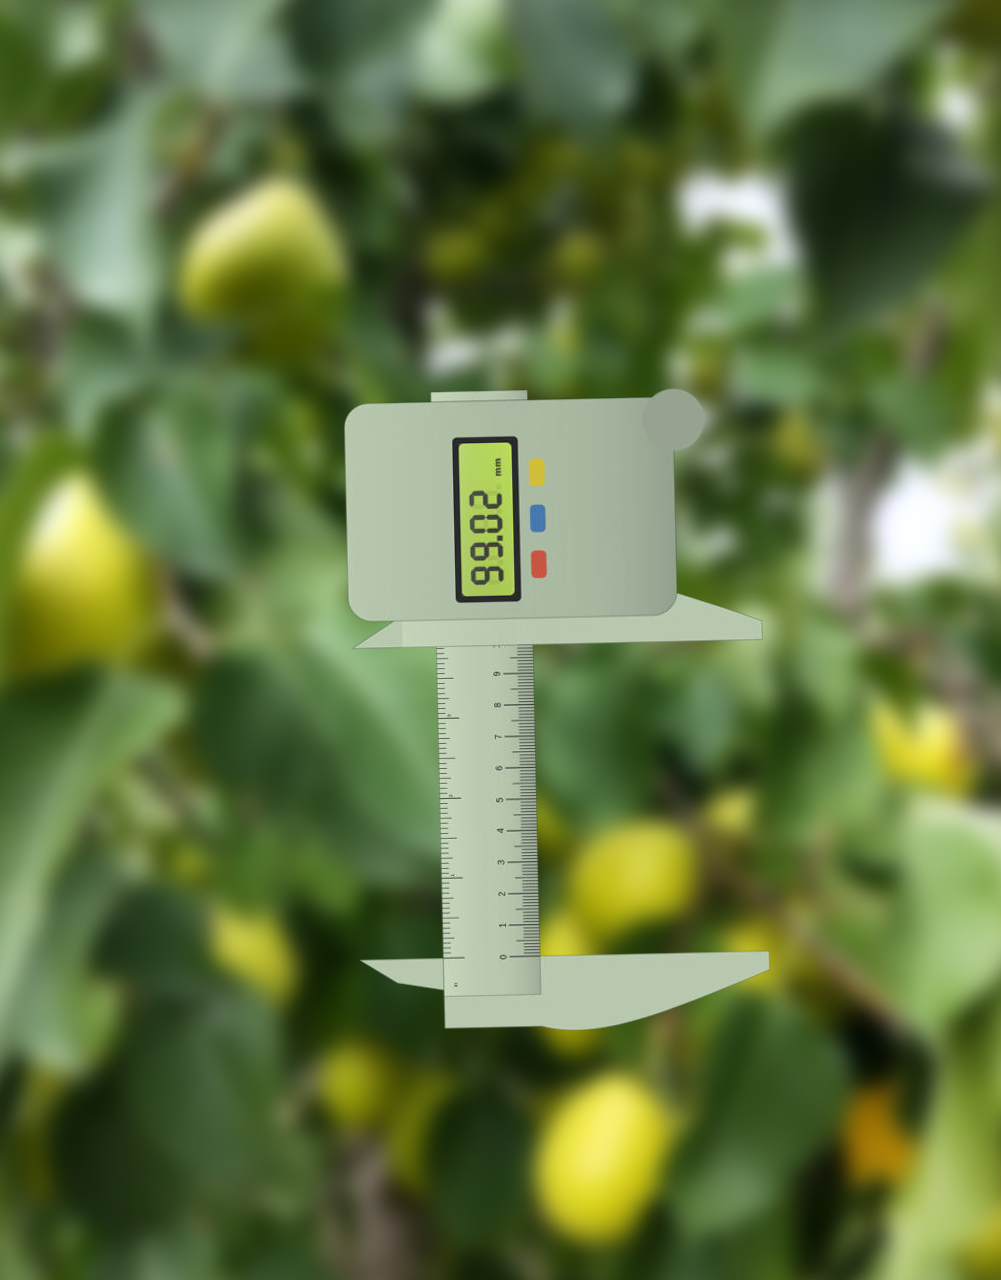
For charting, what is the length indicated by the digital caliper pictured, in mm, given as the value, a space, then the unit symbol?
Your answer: 99.02 mm
